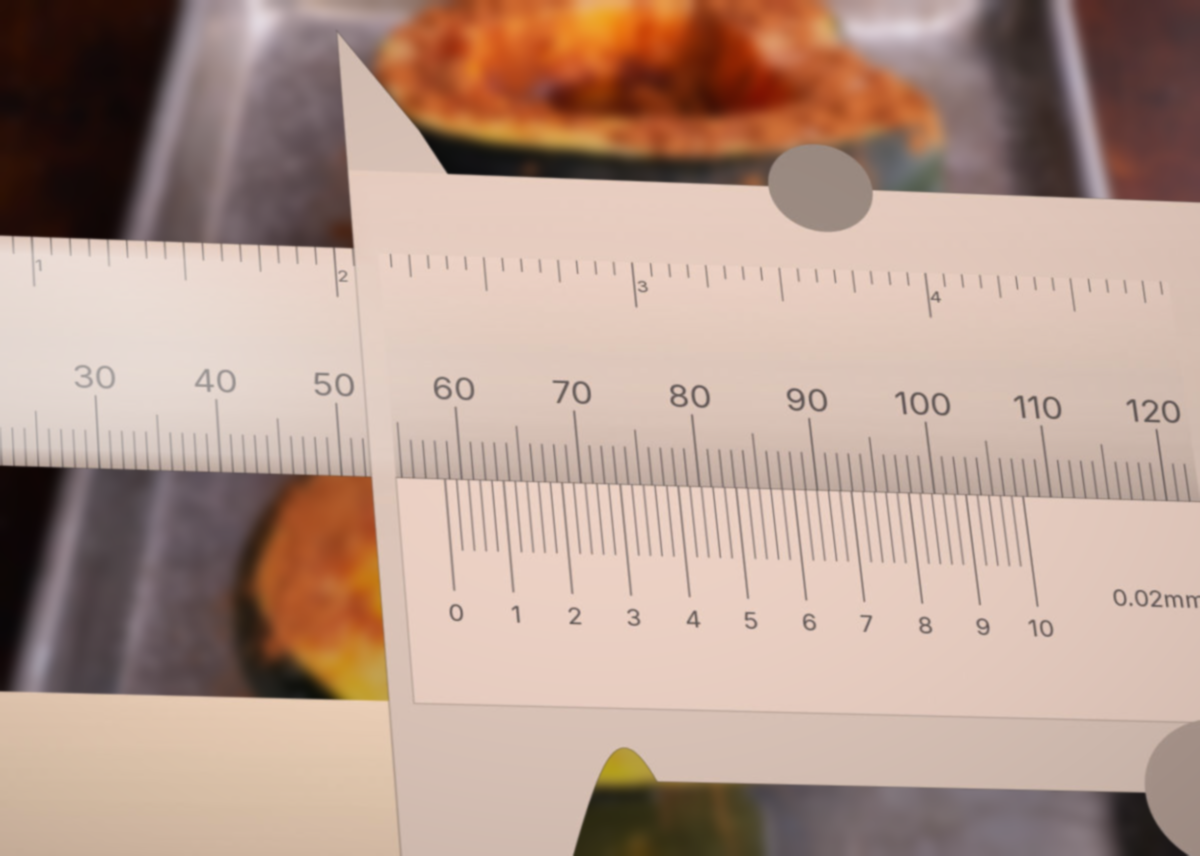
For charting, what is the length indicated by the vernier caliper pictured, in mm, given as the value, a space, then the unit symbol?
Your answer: 58.6 mm
